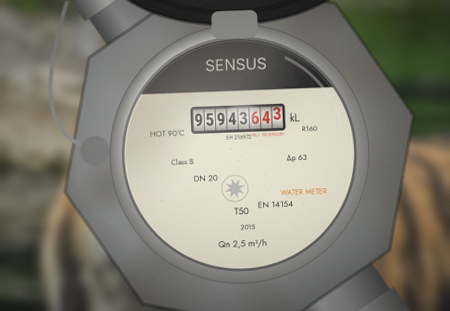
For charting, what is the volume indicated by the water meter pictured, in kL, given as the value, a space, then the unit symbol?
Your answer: 95943.643 kL
